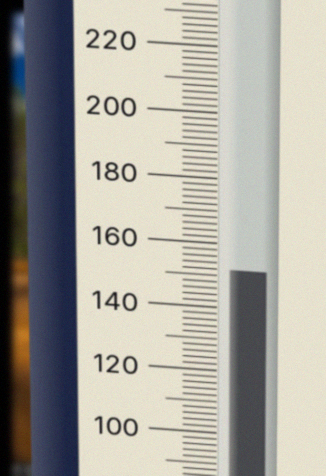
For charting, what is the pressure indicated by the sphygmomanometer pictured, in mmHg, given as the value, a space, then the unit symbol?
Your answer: 152 mmHg
